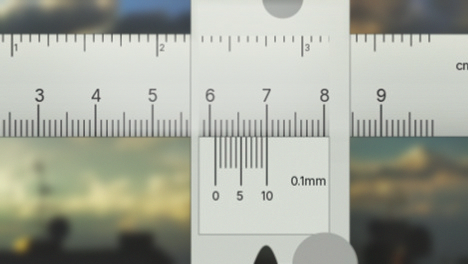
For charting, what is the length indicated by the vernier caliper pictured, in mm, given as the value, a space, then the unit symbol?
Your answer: 61.0 mm
